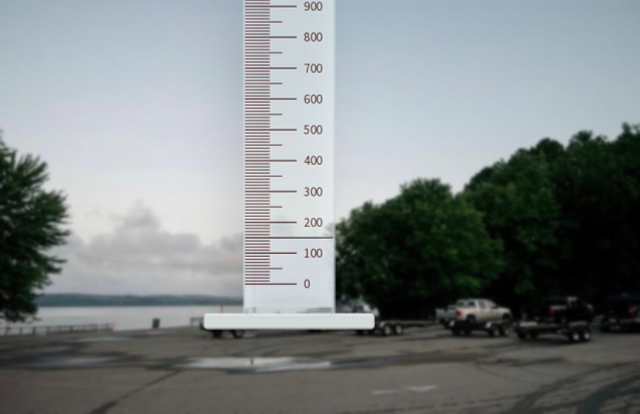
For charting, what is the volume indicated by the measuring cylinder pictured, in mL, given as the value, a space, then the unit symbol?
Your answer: 150 mL
